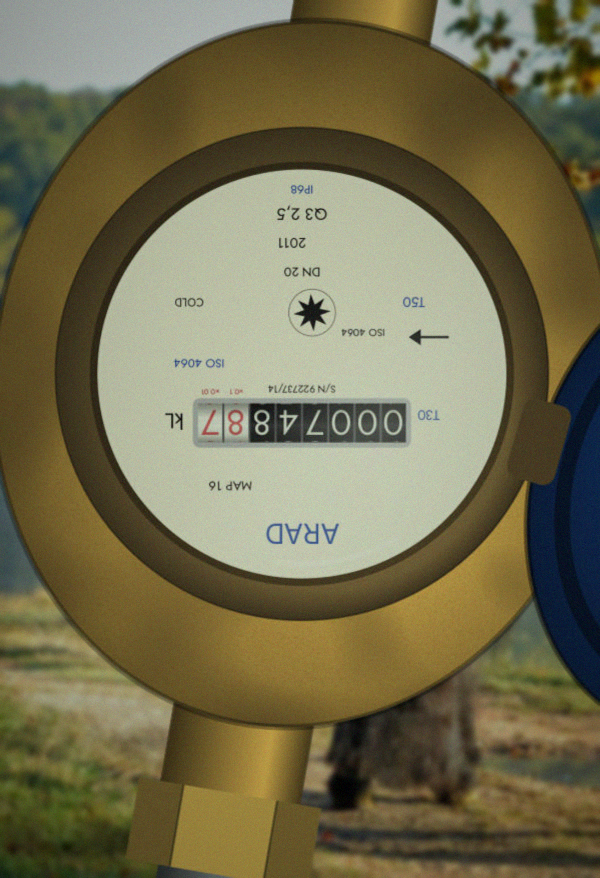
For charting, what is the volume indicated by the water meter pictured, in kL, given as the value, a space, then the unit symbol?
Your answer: 748.87 kL
